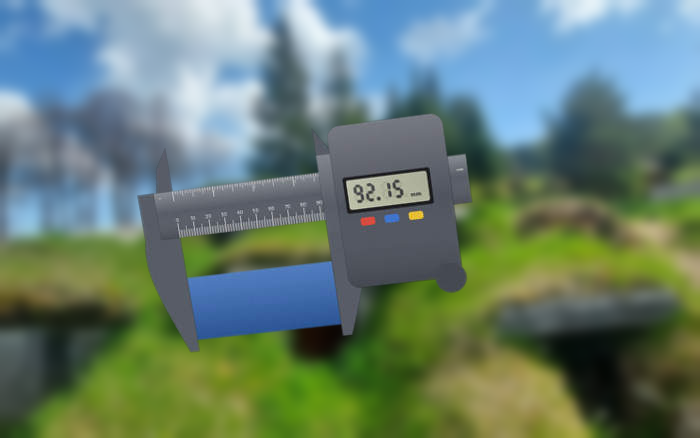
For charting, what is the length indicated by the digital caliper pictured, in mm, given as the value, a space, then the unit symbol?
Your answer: 92.15 mm
